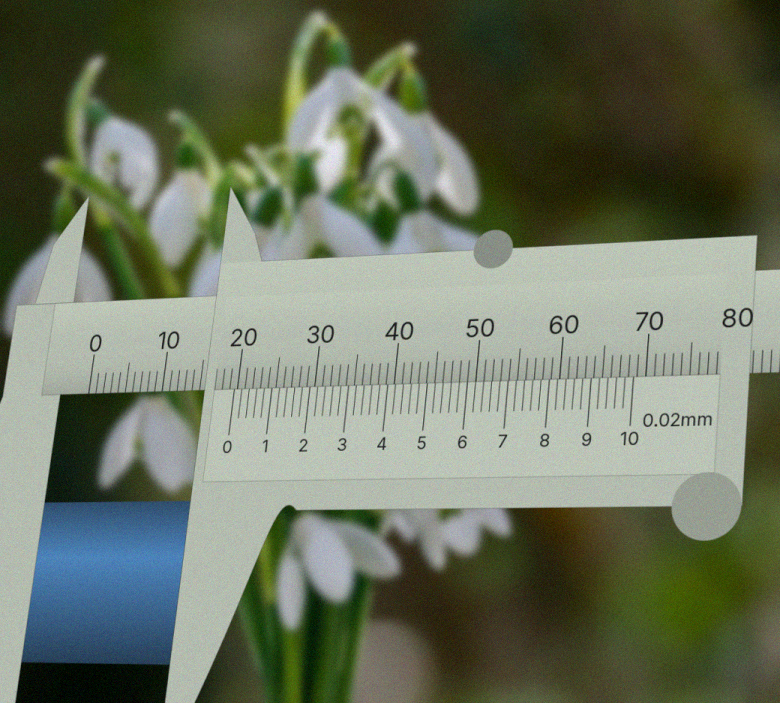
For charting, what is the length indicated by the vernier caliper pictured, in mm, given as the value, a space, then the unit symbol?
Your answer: 19.6 mm
